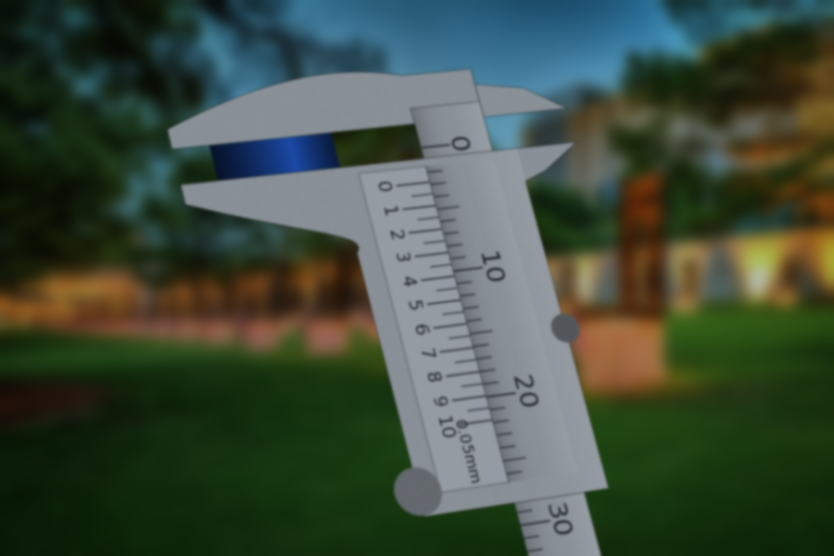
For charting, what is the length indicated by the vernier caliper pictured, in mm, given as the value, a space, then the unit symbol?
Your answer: 2.8 mm
